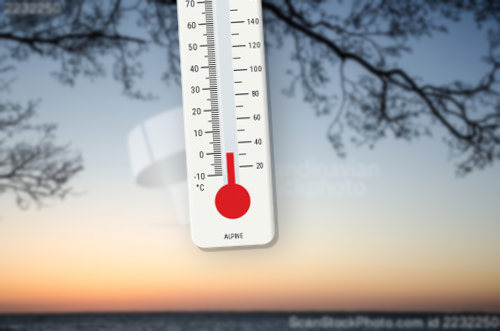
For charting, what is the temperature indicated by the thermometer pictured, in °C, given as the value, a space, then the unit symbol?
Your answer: 0 °C
